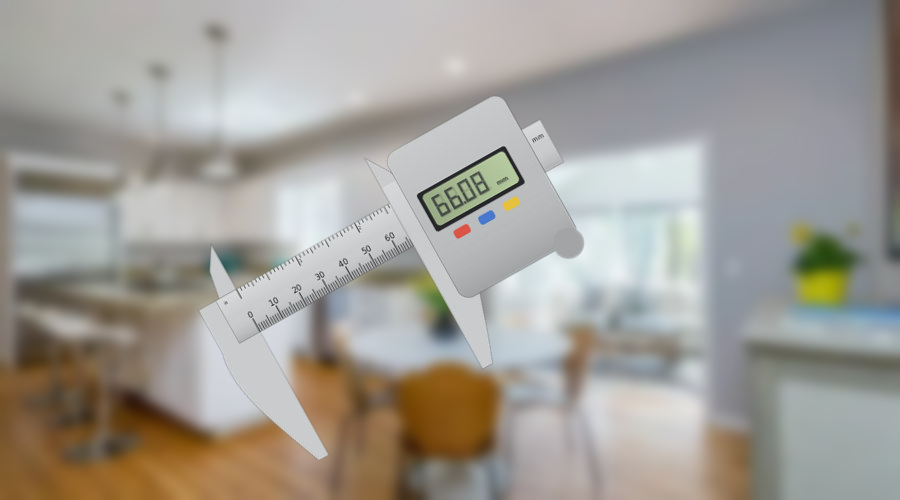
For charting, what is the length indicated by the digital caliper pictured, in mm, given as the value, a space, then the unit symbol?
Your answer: 66.08 mm
